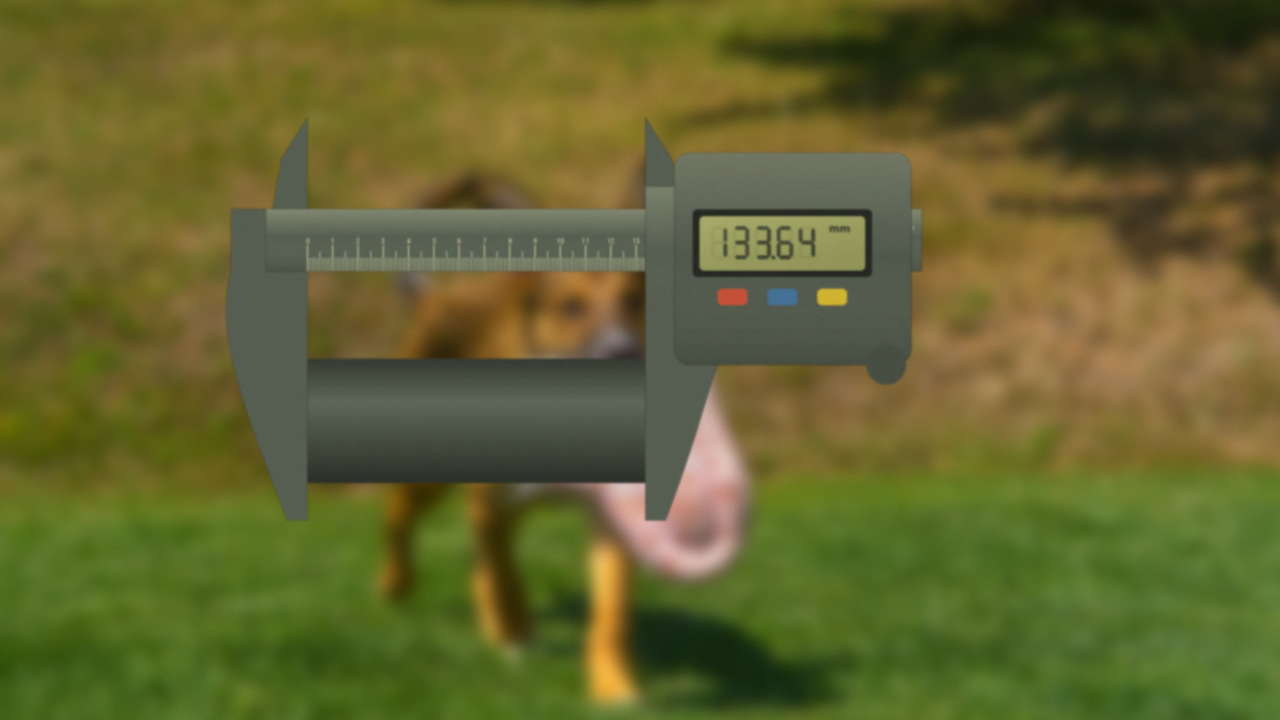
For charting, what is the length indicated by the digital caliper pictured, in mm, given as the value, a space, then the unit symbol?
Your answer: 133.64 mm
